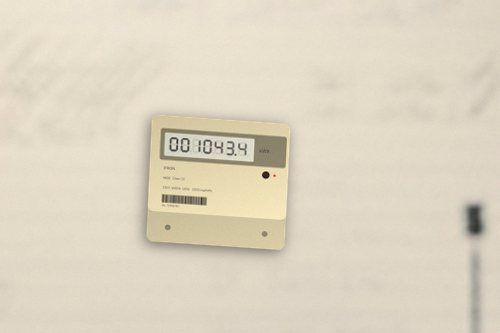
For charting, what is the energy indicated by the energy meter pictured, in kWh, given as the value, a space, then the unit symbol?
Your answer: 1043.4 kWh
